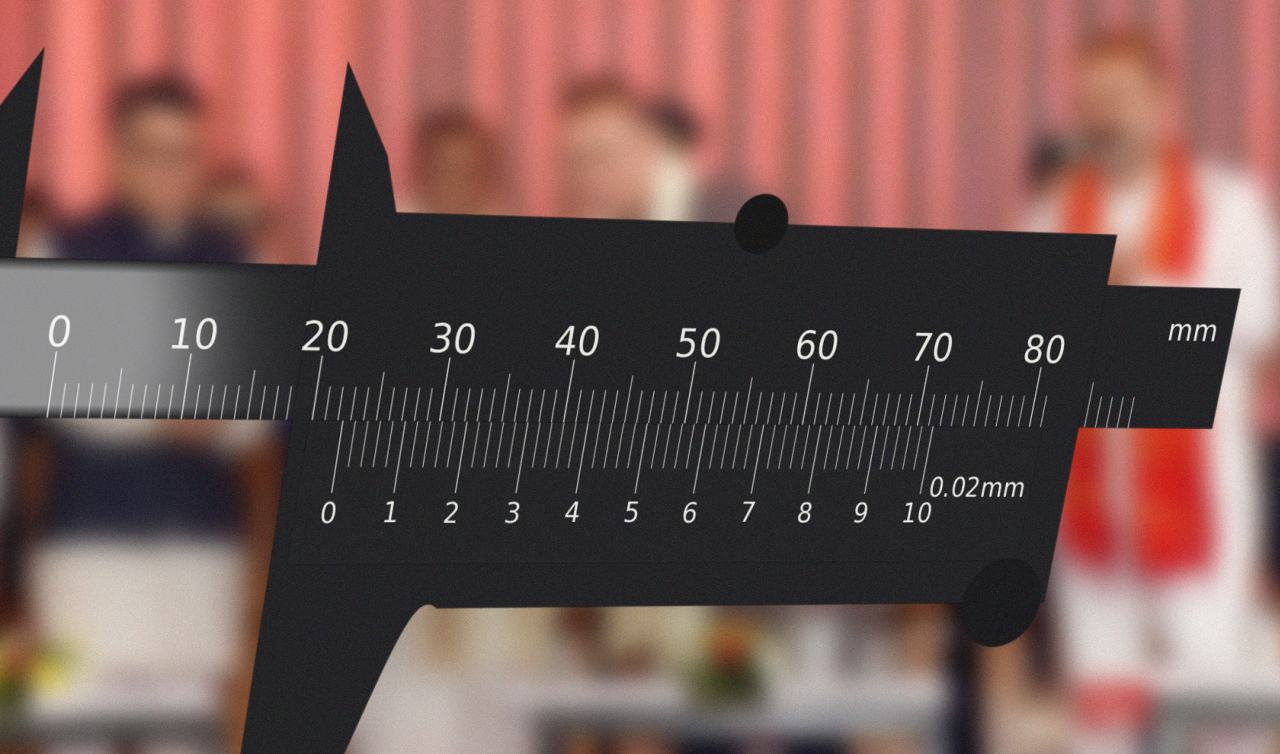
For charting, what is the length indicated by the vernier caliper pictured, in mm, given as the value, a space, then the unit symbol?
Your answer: 22.4 mm
